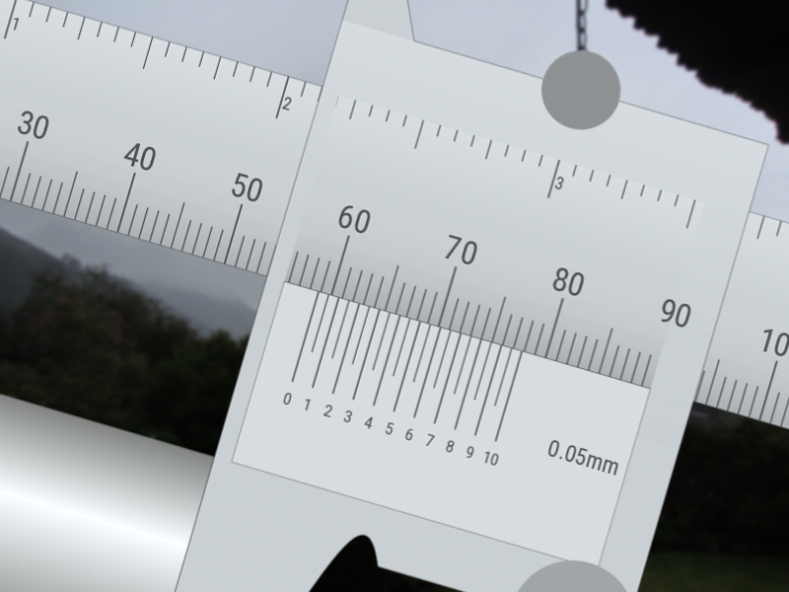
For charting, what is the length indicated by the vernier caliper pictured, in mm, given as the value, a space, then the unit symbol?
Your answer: 58.8 mm
